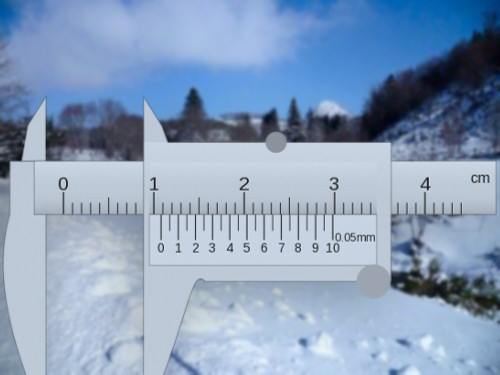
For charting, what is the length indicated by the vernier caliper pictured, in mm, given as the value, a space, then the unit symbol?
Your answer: 10.8 mm
